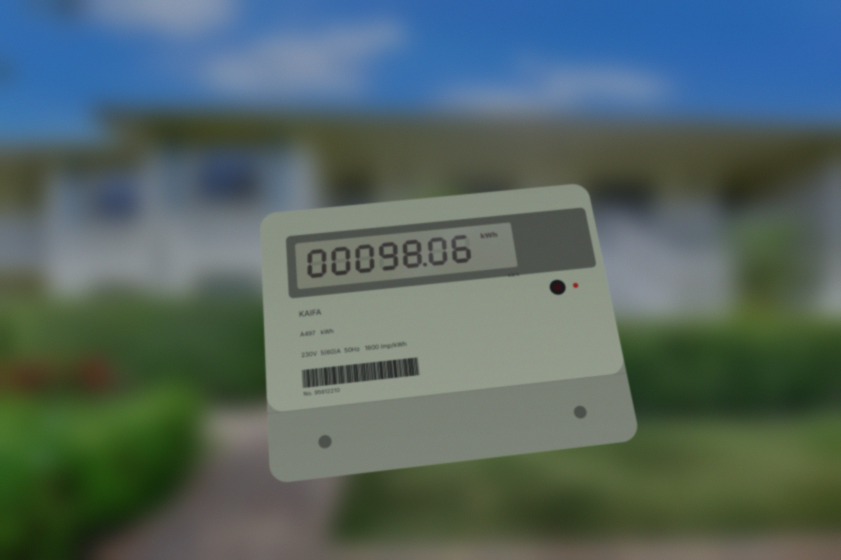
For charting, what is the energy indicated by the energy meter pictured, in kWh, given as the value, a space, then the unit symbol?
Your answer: 98.06 kWh
